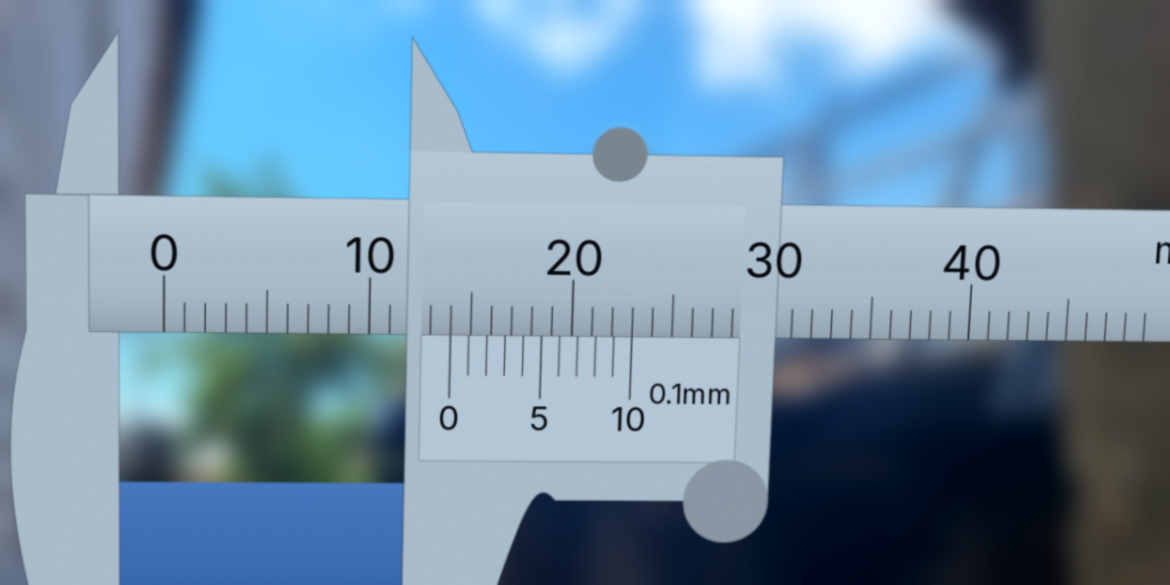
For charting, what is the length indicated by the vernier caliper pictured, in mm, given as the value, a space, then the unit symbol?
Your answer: 14.0 mm
